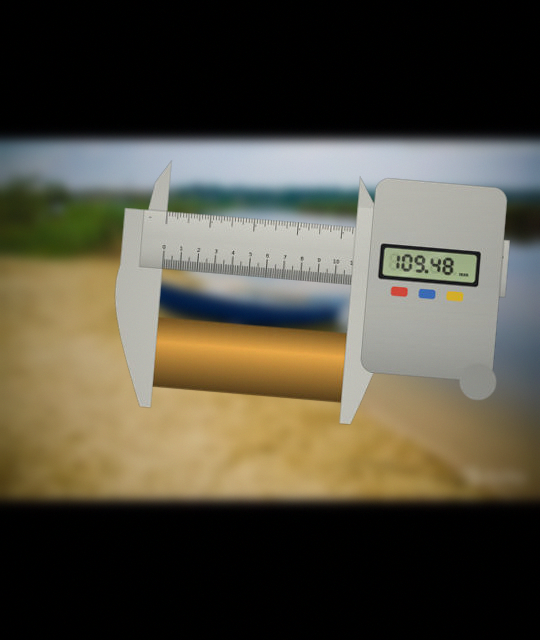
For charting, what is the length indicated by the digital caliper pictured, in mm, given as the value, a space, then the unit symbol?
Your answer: 109.48 mm
